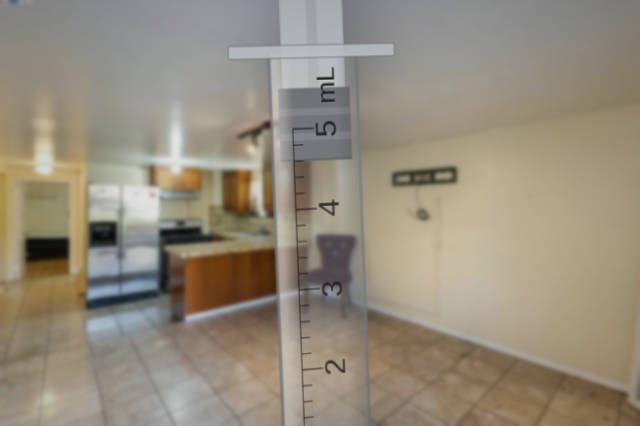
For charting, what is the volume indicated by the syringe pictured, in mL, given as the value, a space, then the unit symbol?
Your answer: 4.6 mL
